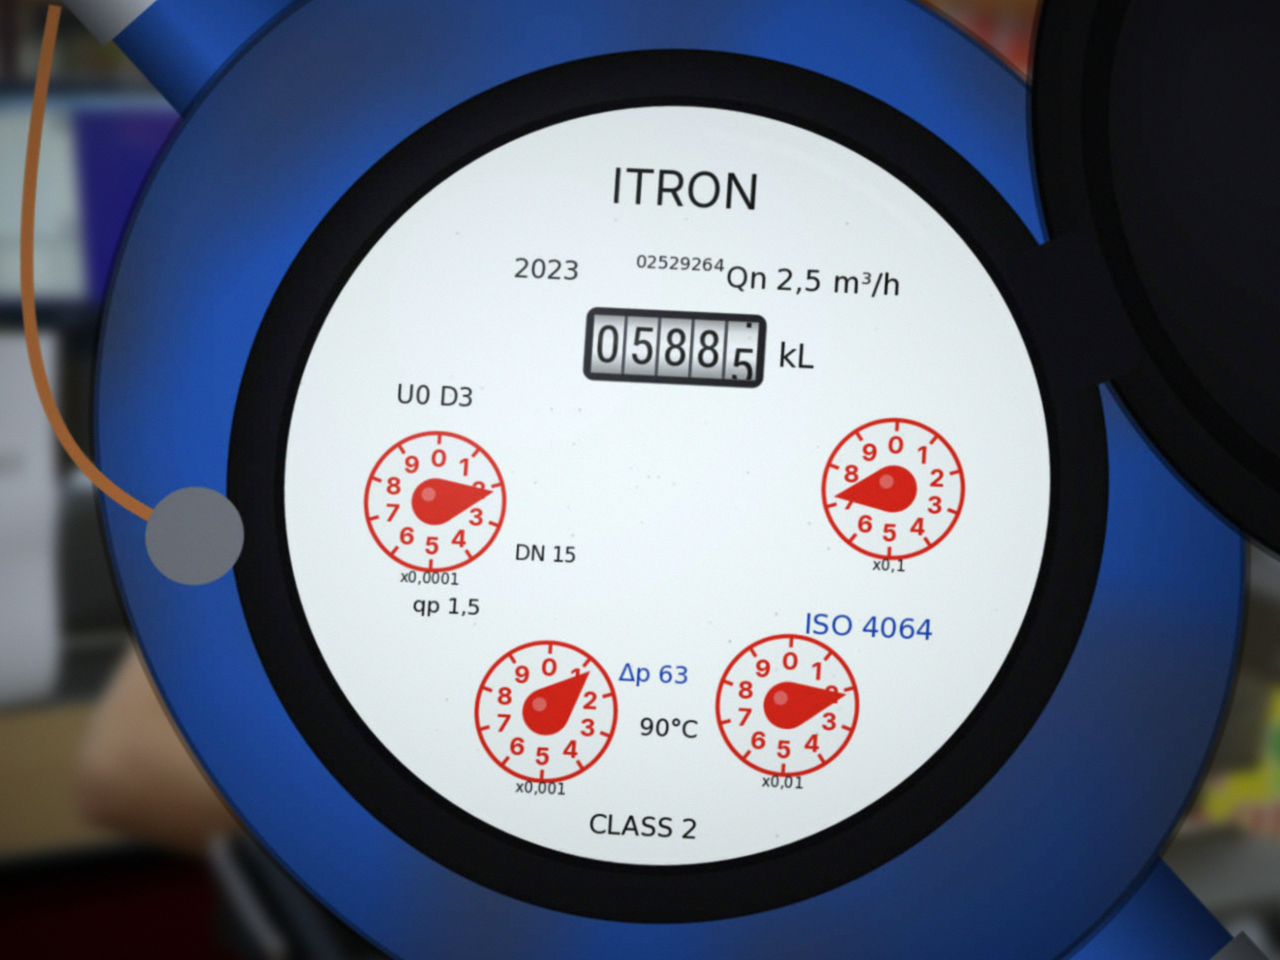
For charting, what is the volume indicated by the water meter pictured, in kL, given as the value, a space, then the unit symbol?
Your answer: 5884.7212 kL
